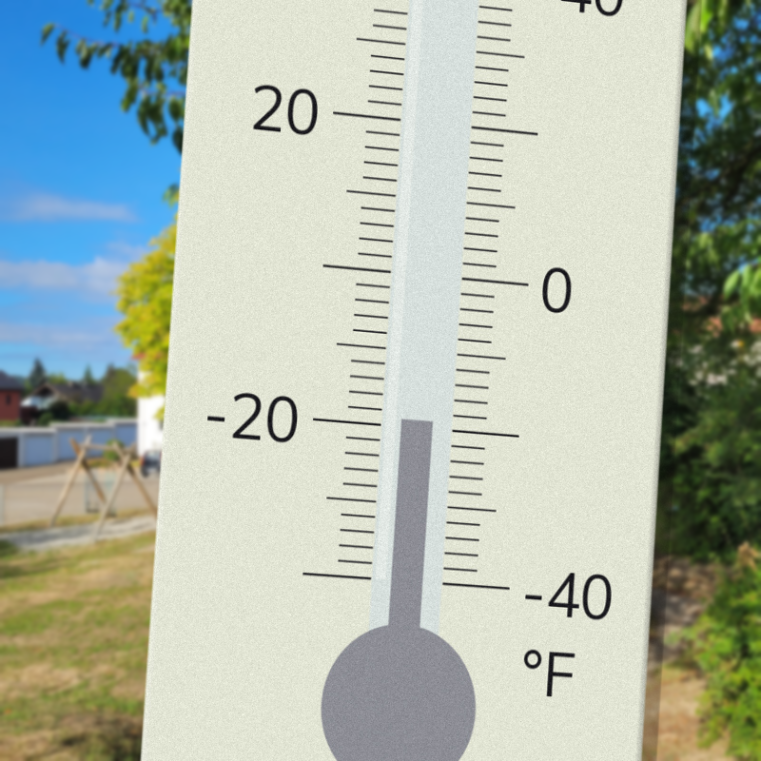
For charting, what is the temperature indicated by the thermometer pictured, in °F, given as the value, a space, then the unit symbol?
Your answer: -19 °F
